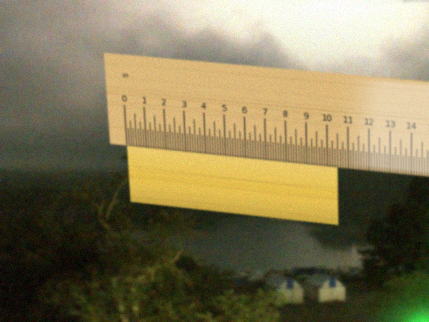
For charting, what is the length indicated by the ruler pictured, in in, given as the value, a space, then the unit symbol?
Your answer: 10.5 in
